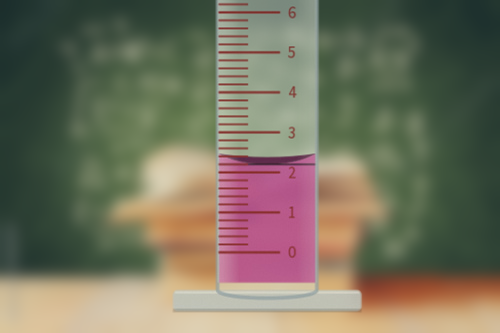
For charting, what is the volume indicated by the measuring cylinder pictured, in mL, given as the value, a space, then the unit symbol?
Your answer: 2.2 mL
